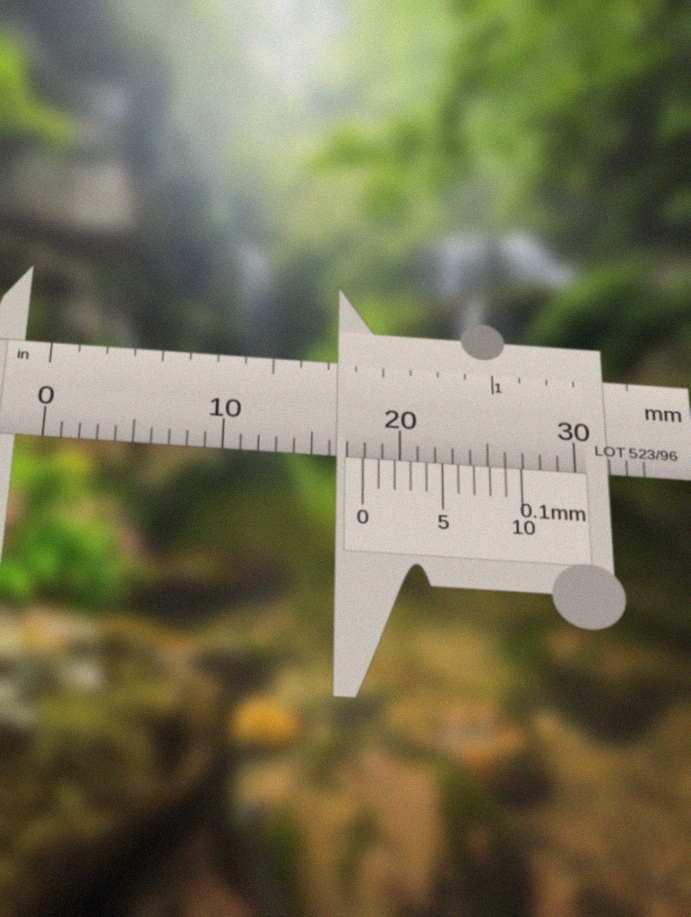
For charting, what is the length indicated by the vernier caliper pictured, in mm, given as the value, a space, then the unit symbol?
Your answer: 17.9 mm
